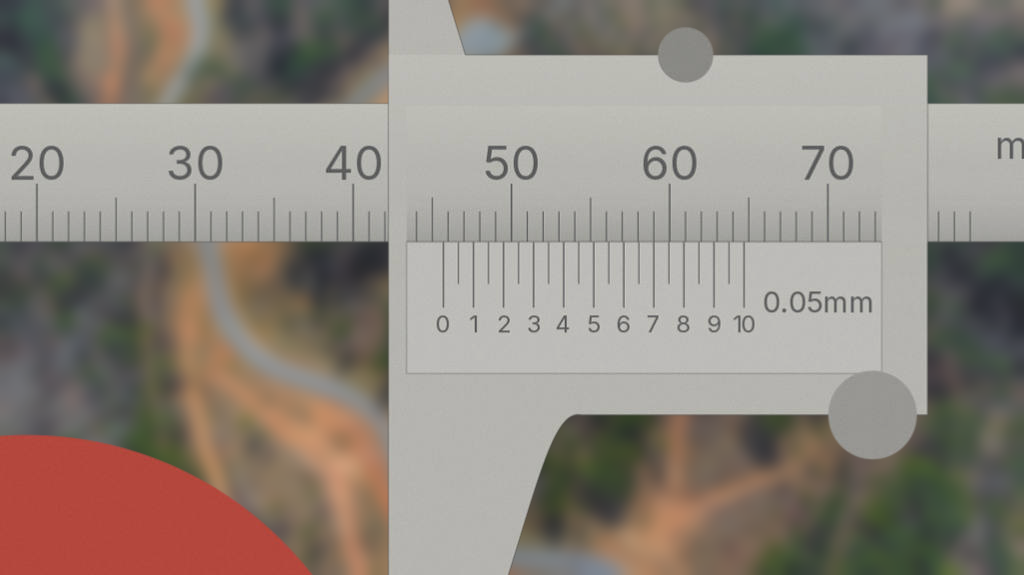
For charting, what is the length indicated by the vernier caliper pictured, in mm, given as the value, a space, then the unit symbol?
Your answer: 45.7 mm
